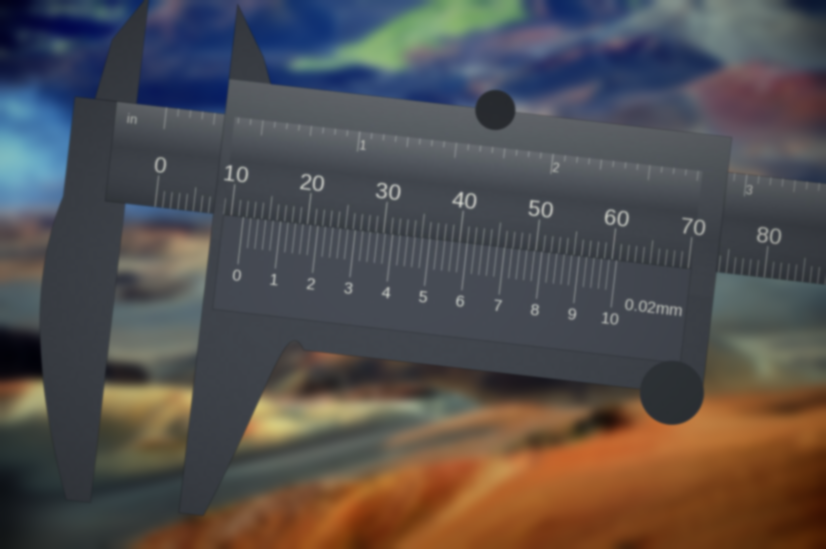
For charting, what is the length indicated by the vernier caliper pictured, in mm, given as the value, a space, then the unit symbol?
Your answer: 11.6 mm
